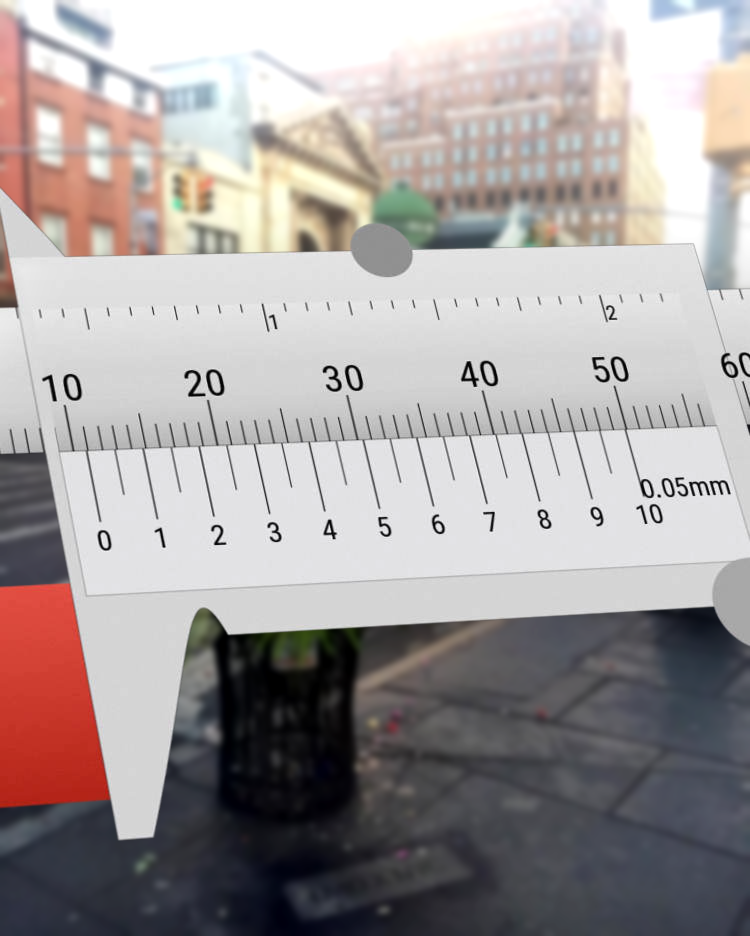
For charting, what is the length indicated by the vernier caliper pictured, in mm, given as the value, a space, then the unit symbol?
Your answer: 10.9 mm
